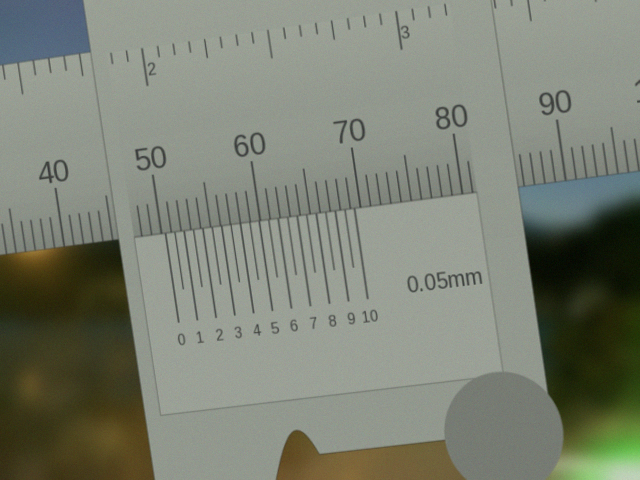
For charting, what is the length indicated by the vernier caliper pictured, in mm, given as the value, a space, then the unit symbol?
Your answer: 50.4 mm
